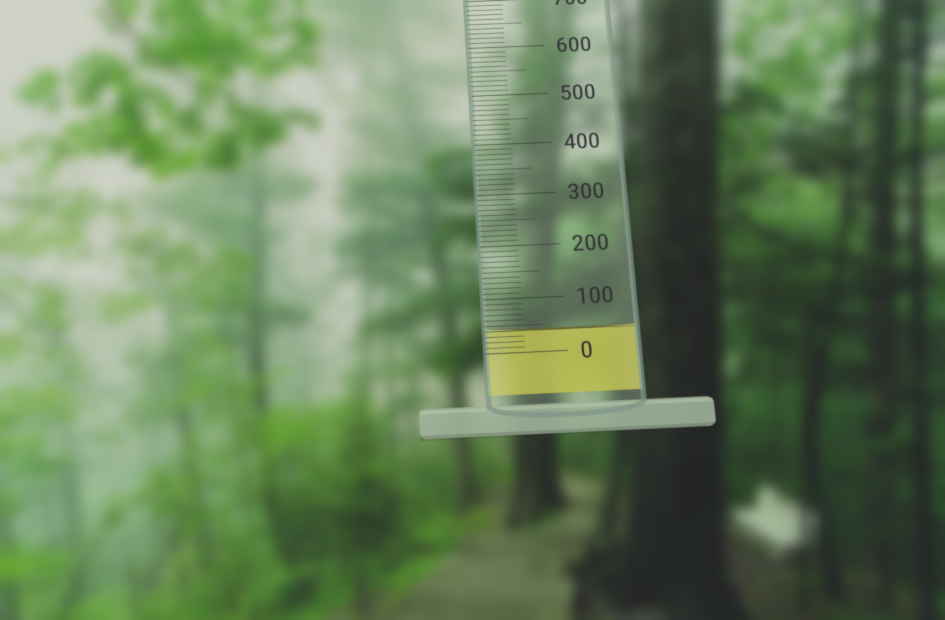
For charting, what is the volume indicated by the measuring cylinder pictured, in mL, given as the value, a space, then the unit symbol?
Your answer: 40 mL
